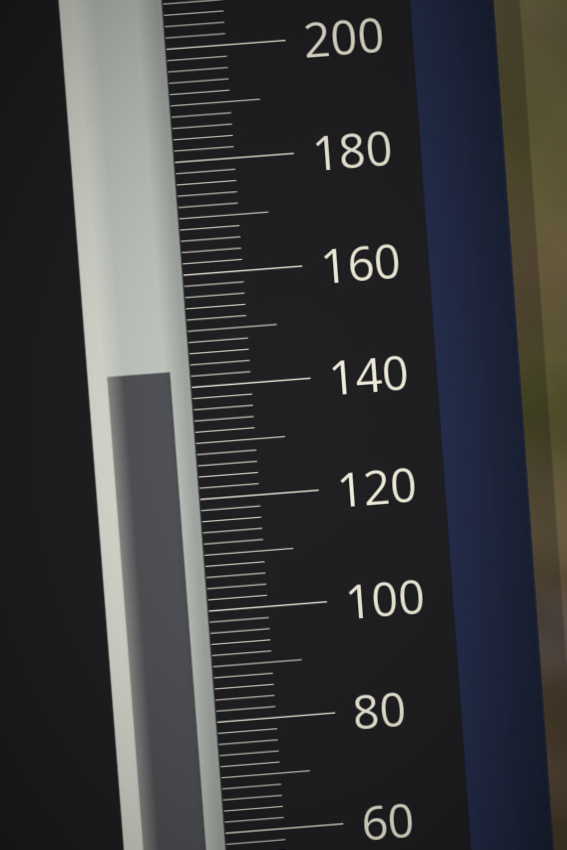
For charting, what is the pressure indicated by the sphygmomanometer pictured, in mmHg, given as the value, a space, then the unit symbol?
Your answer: 143 mmHg
